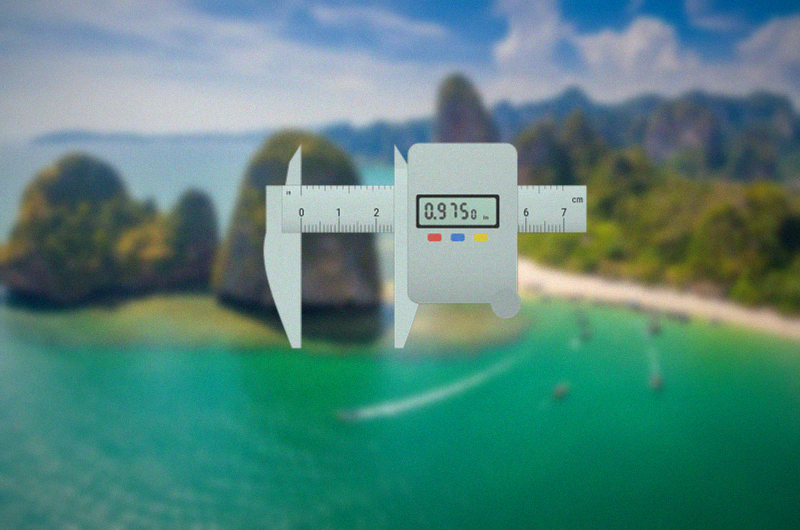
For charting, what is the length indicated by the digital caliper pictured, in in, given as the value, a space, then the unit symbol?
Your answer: 0.9750 in
